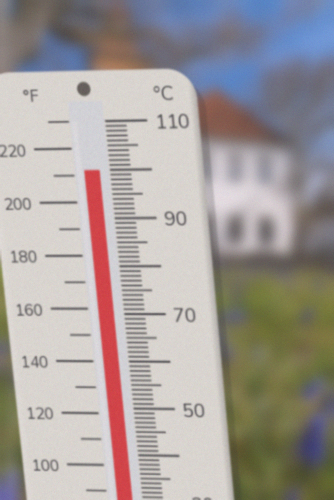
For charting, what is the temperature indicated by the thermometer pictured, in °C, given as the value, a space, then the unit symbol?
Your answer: 100 °C
